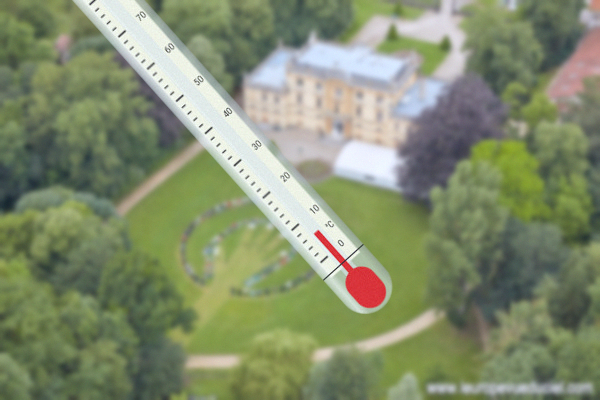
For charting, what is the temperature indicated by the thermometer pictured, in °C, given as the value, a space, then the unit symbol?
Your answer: 6 °C
